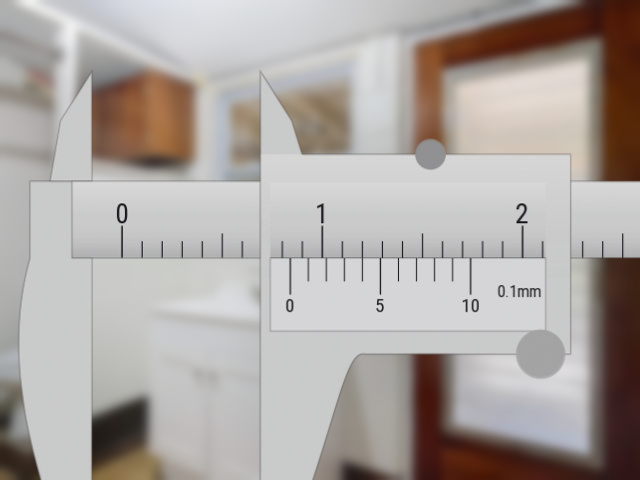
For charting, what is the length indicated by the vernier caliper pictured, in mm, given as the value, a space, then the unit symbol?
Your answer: 8.4 mm
